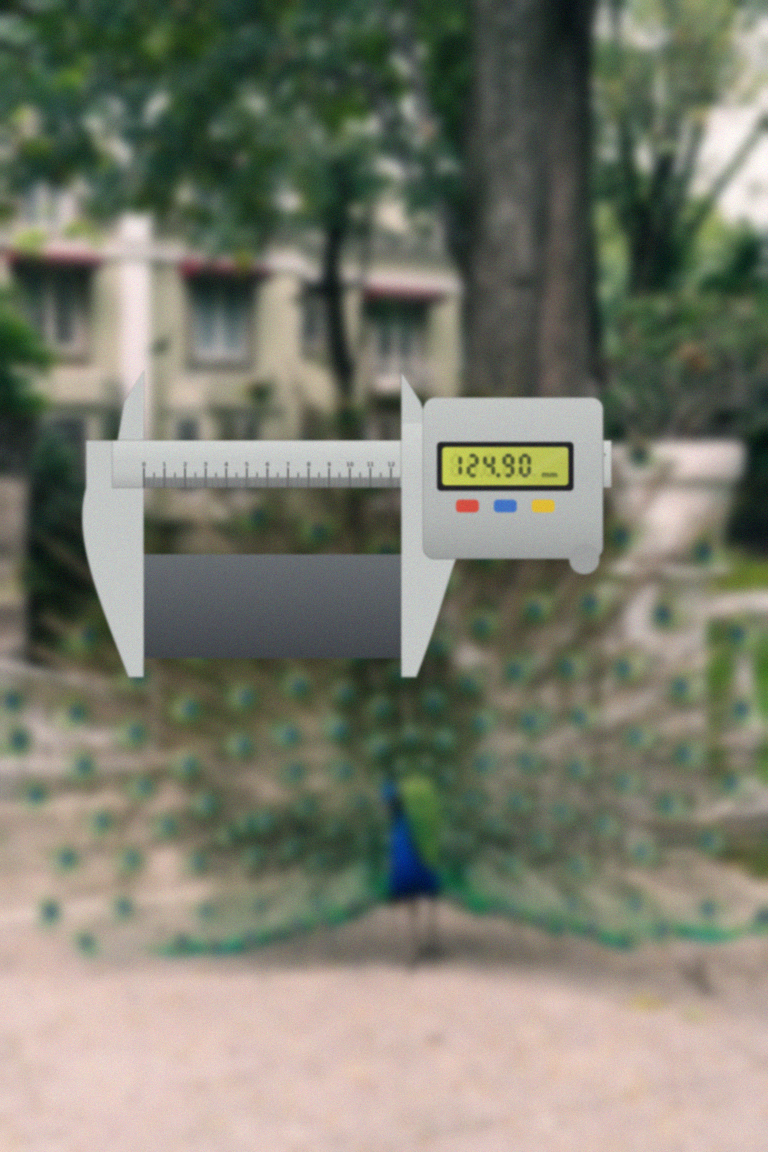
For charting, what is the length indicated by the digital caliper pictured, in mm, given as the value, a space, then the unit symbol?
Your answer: 124.90 mm
